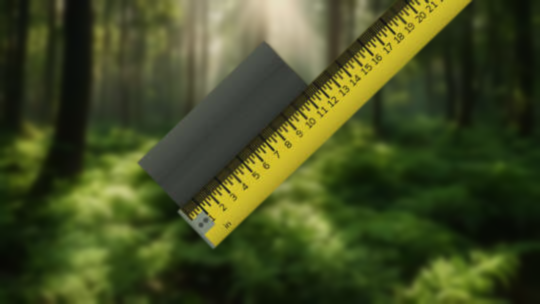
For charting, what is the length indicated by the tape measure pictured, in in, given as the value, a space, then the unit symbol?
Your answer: 11.5 in
